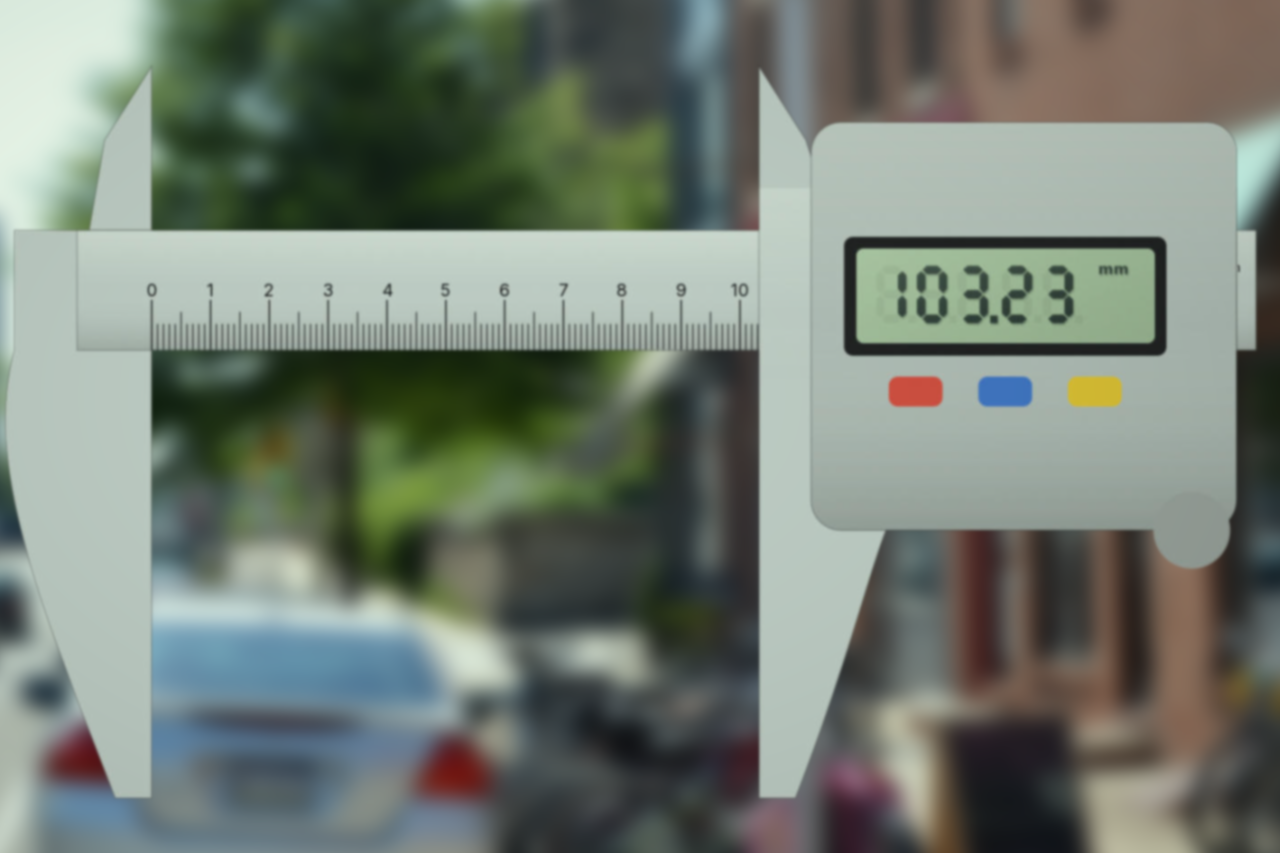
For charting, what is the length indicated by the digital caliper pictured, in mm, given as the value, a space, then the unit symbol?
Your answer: 103.23 mm
